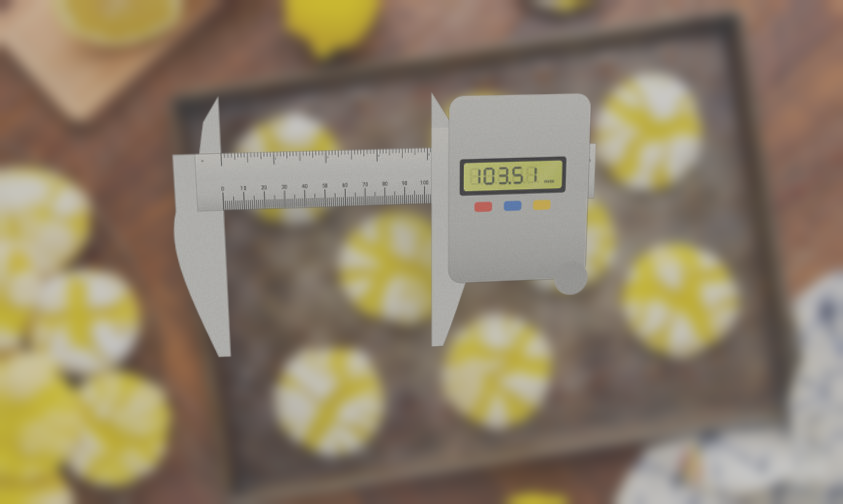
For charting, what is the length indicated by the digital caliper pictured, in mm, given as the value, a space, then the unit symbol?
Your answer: 103.51 mm
